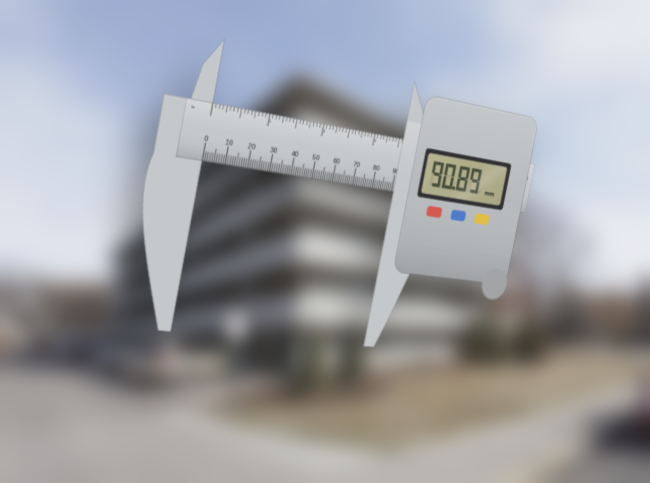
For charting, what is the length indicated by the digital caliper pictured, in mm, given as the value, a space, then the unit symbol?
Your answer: 90.89 mm
